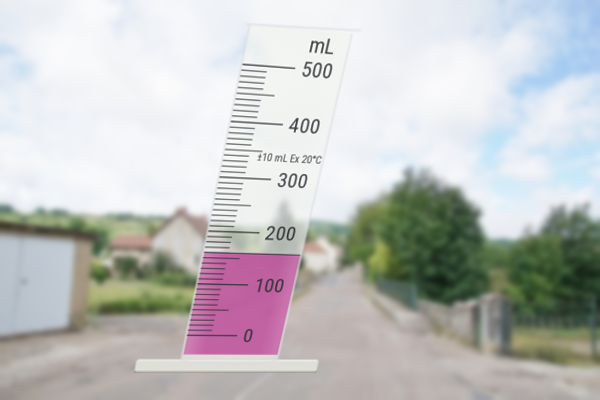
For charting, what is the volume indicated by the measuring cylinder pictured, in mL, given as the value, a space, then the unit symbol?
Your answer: 160 mL
